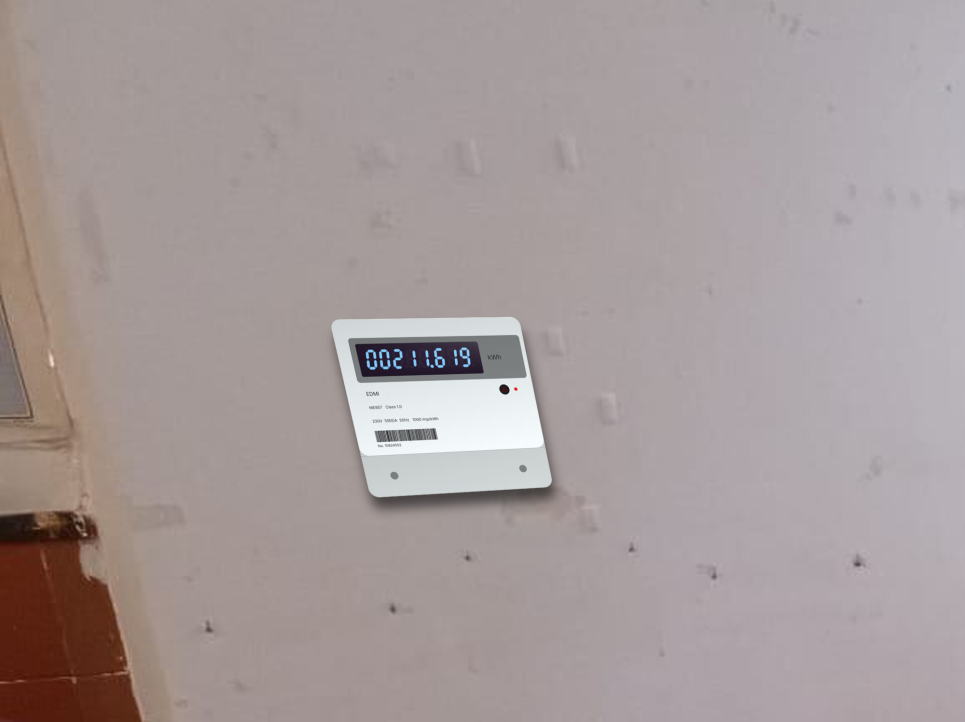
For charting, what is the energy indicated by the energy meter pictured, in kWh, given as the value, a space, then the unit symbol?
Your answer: 211.619 kWh
